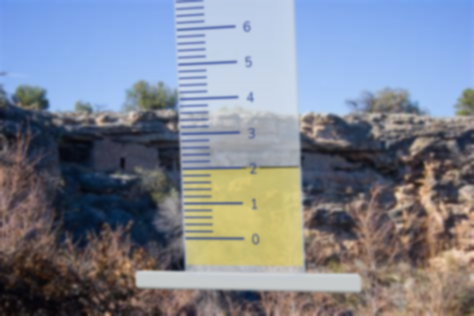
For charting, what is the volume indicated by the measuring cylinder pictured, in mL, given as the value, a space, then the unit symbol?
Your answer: 2 mL
